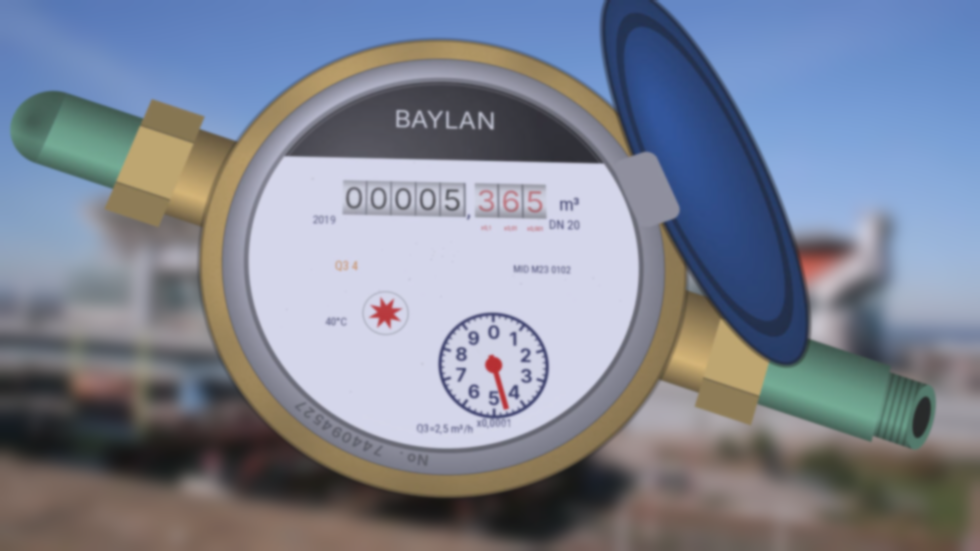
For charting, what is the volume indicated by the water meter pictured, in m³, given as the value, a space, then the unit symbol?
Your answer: 5.3654 m³
